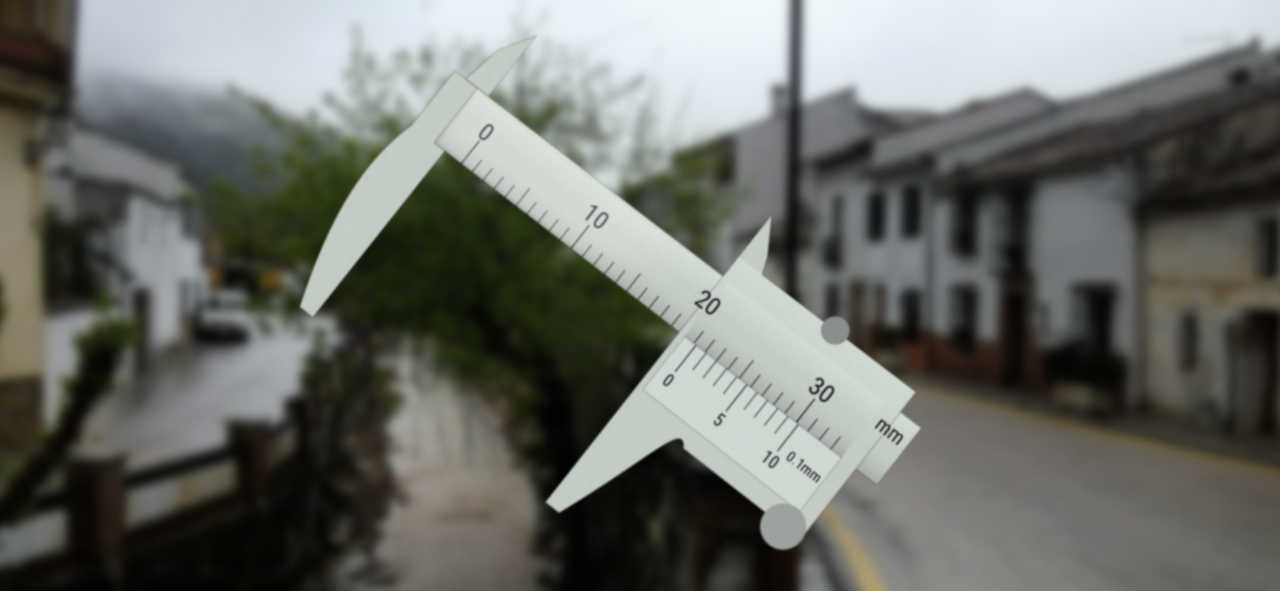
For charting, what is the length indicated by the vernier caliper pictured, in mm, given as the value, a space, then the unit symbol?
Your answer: 21.2 mm
